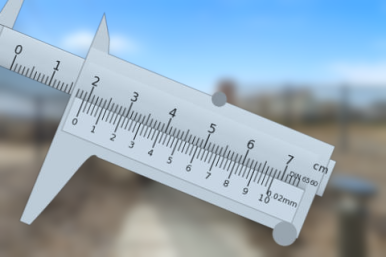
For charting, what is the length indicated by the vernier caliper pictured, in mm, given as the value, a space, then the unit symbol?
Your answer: 19.0 mm
